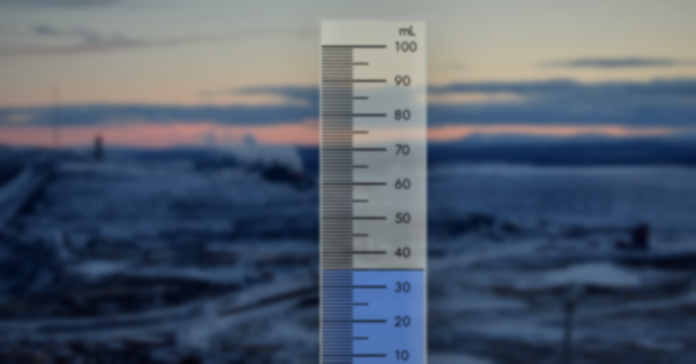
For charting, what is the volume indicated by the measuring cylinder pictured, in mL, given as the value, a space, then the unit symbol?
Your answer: 35 mL
